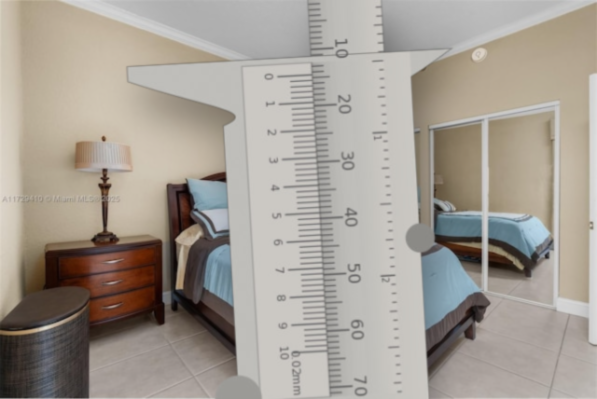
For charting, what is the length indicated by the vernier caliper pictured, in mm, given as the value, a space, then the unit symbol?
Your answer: 14.5 mm
